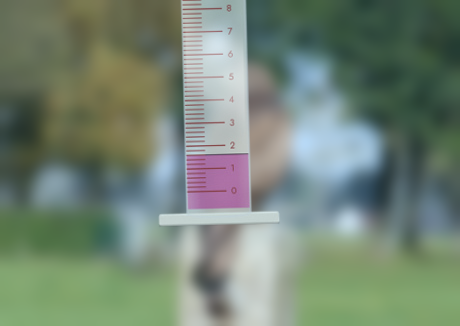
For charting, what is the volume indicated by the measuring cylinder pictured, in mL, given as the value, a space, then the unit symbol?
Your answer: 1.6 mL
